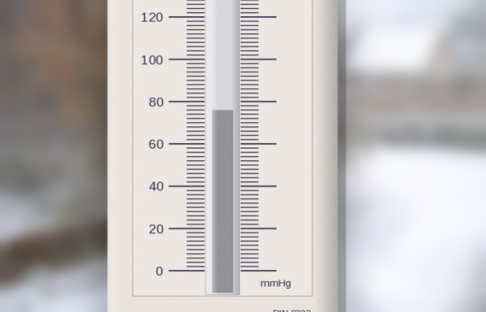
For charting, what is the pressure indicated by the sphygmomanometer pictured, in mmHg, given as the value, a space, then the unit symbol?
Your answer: 76 mmHg
